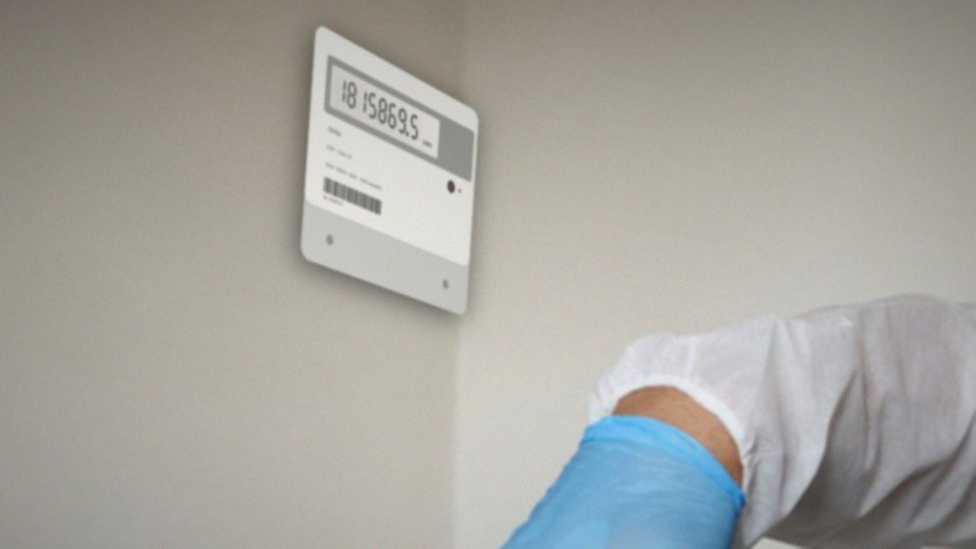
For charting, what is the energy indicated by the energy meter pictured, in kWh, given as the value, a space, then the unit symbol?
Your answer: 1815869.5 kWh
